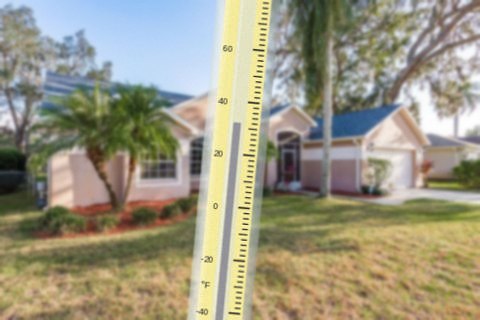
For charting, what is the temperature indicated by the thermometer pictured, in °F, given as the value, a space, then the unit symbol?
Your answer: 32 °F
